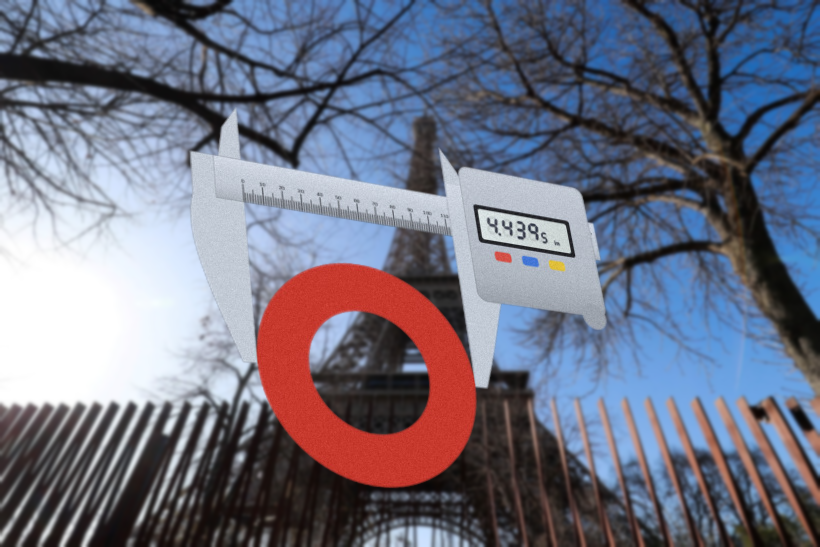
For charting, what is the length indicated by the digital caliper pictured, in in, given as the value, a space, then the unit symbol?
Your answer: 4.4395 in
